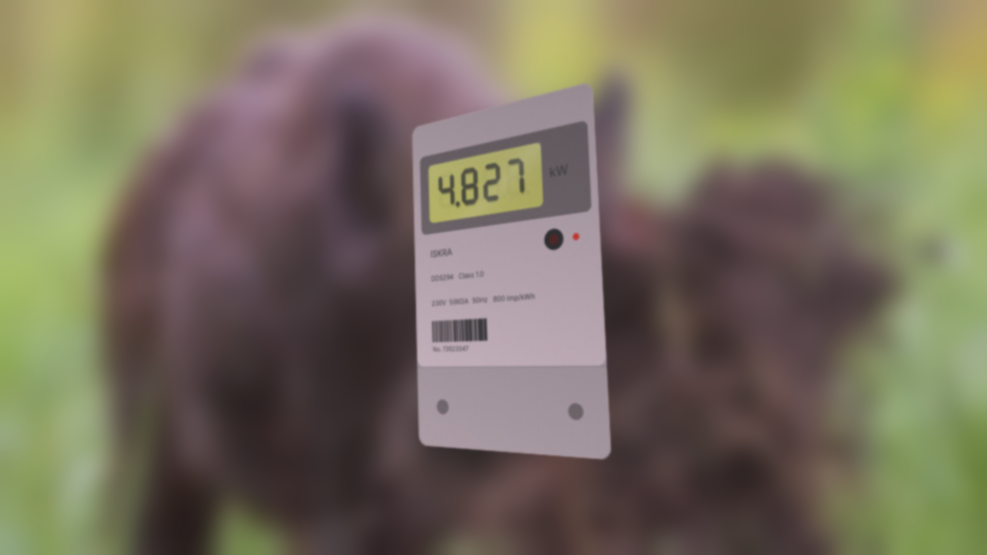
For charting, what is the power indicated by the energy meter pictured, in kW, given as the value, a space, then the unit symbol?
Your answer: 4.827 kW
